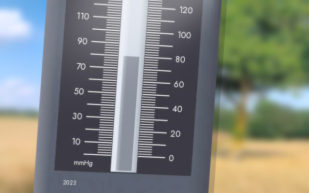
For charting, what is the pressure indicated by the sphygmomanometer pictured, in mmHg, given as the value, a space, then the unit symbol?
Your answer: 80 mmHg
